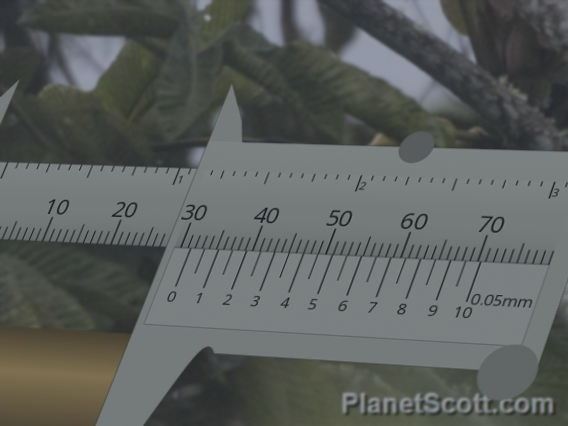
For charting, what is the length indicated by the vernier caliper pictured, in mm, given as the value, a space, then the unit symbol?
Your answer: 31.4 mm
